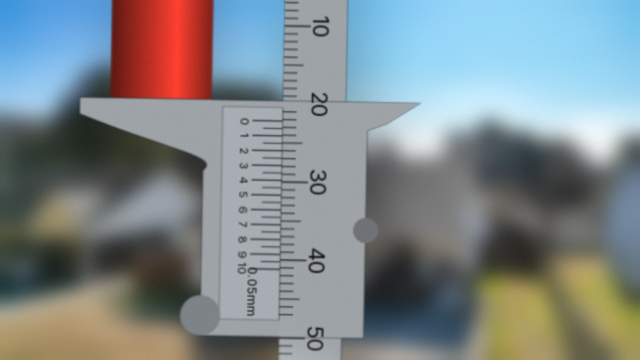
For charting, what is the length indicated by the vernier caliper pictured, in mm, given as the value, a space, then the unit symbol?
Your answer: 22.2 mm
